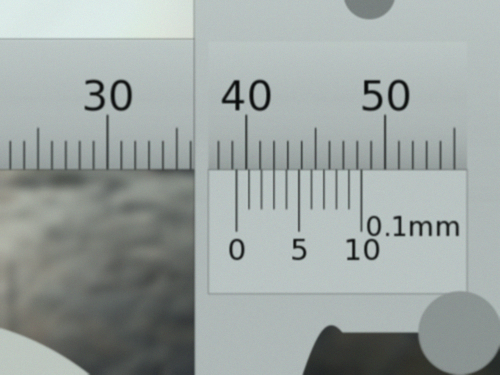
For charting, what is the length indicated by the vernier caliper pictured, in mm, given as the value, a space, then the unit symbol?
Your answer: 39.3 mm
